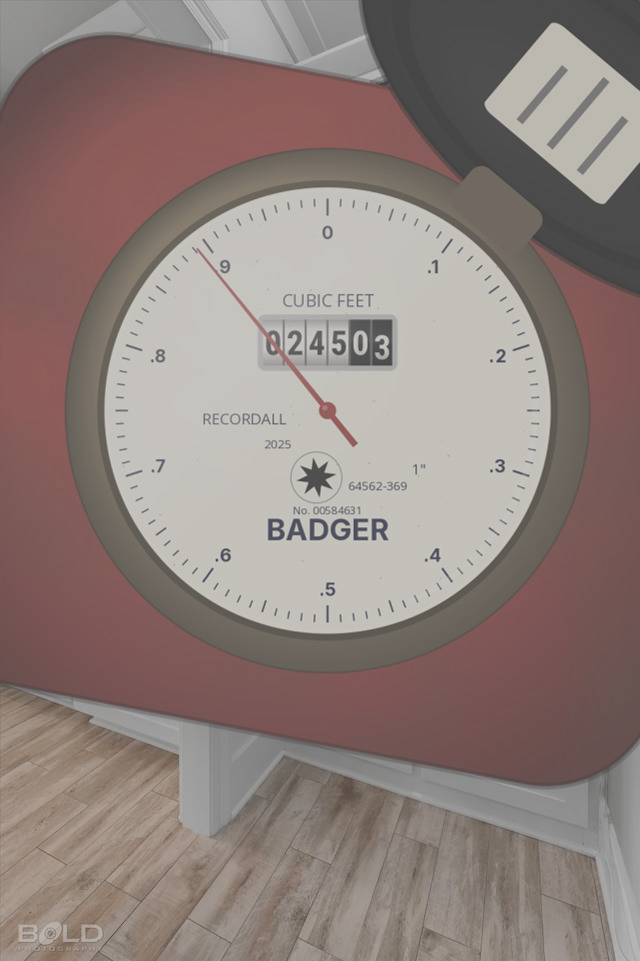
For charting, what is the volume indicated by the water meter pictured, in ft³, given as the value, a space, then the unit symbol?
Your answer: 24502.89 ft³
